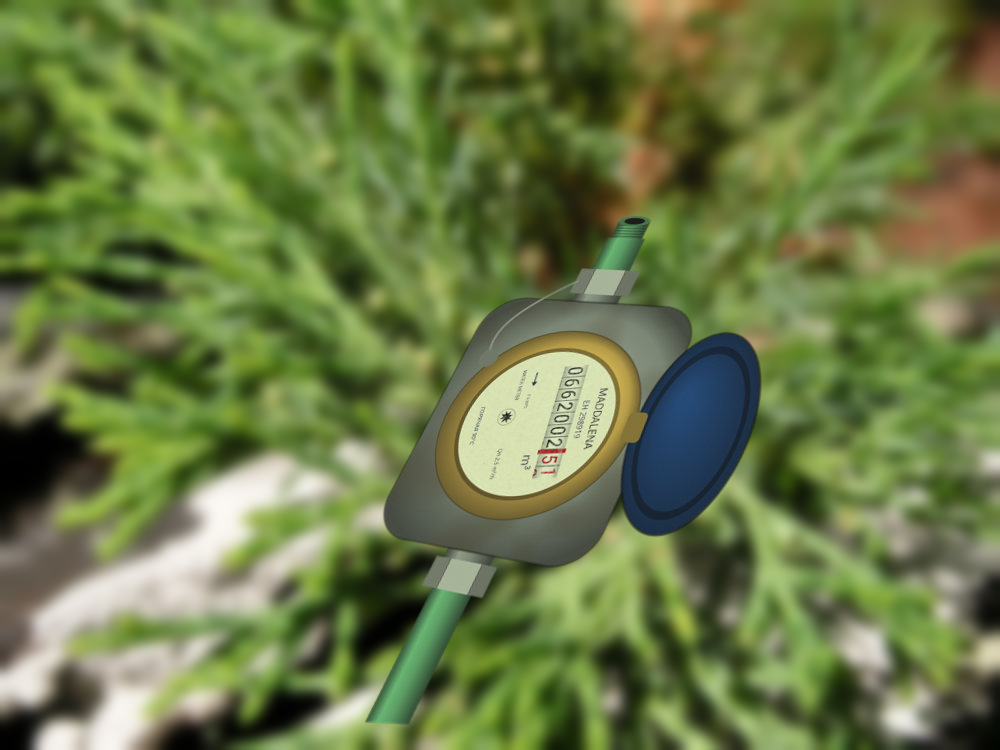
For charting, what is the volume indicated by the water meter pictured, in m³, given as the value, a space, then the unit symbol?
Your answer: 662002.51 m³
